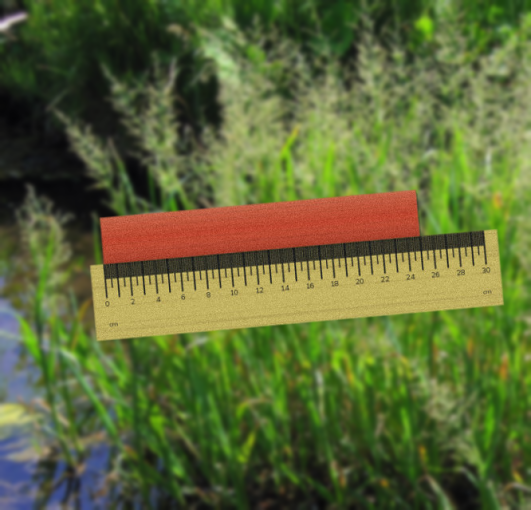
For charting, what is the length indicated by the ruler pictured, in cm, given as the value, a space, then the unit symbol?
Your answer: 25 cm
